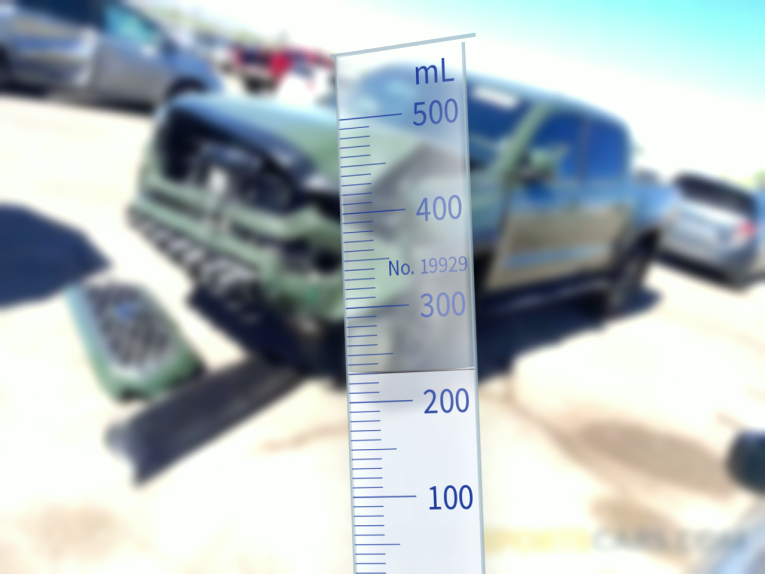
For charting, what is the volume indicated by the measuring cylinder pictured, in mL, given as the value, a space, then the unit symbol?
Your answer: 230 mL
